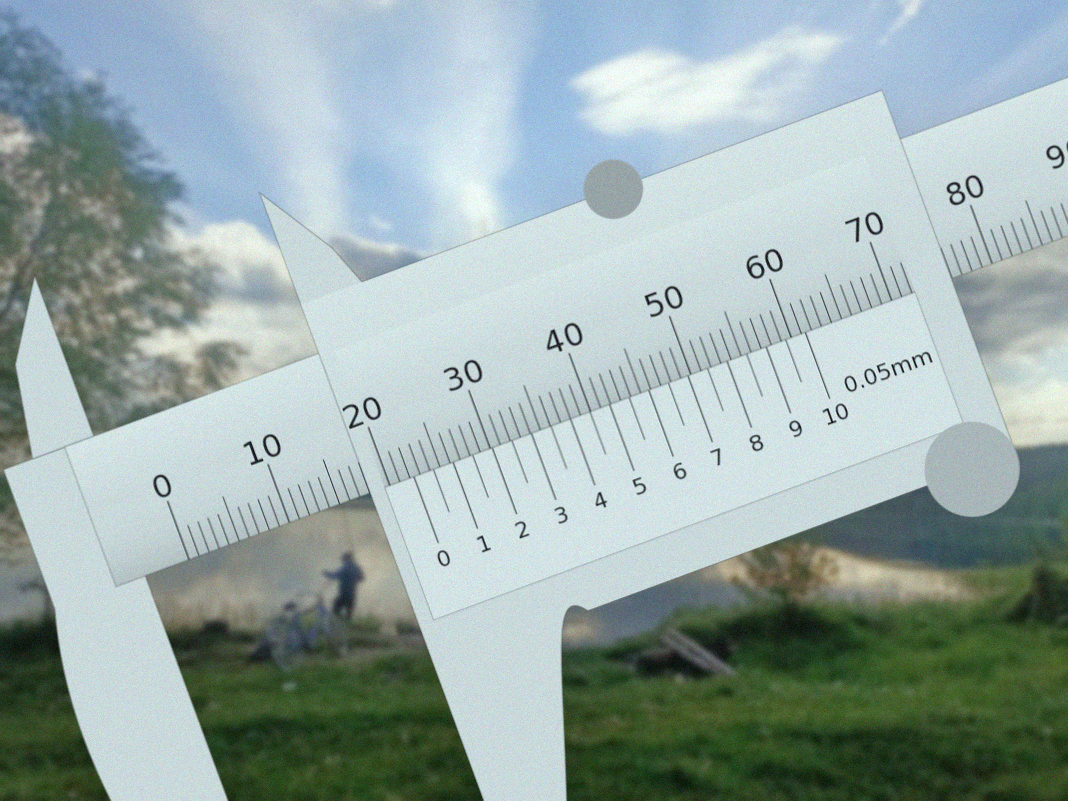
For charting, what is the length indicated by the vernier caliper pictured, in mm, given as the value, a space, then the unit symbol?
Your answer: 22.4 mm
